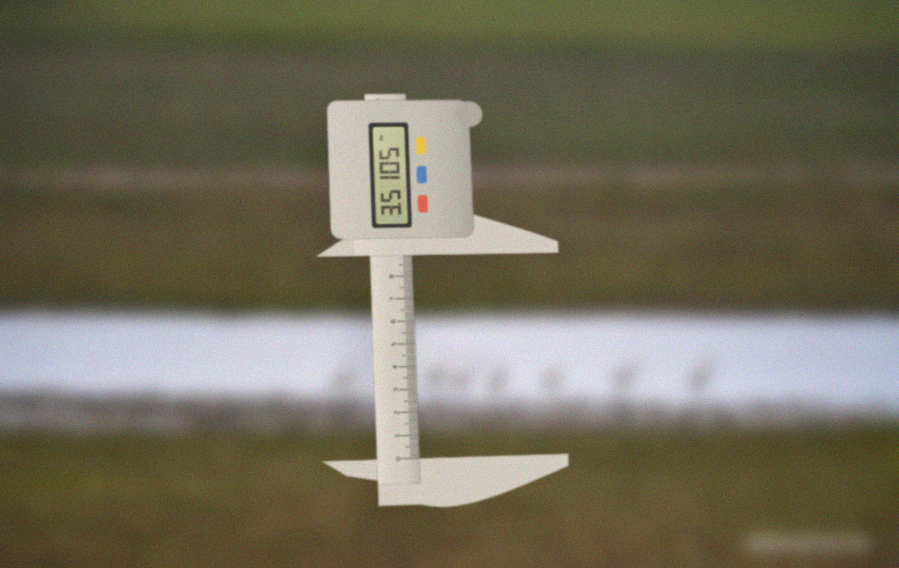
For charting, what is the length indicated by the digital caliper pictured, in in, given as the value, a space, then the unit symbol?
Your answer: 3.5105 in
